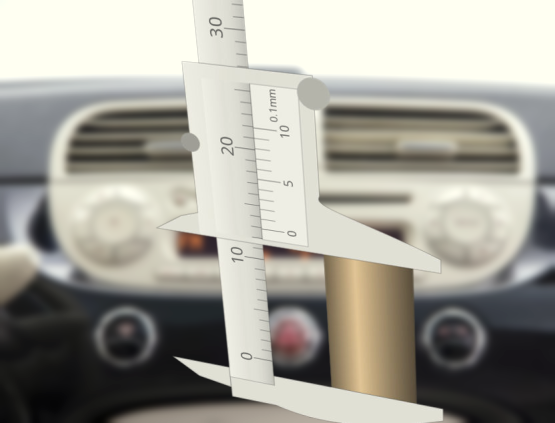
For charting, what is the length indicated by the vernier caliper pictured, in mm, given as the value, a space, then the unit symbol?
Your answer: 12.9 mm
